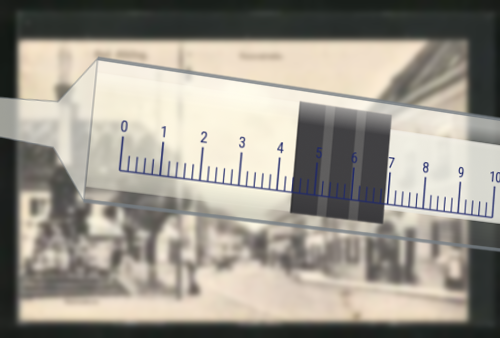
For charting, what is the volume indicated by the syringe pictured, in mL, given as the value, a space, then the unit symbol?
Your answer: 4.4 mL
